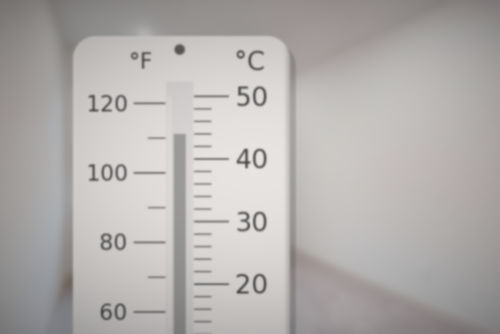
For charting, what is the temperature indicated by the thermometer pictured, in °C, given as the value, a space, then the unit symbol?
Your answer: 44 °C
